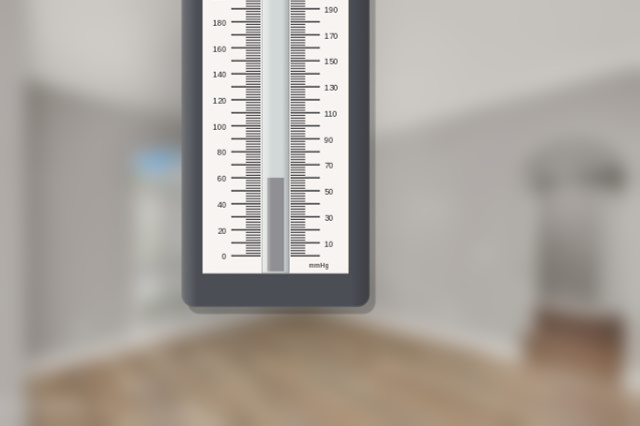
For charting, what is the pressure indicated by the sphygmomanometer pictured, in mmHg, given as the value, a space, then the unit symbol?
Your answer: 60 mmHg
